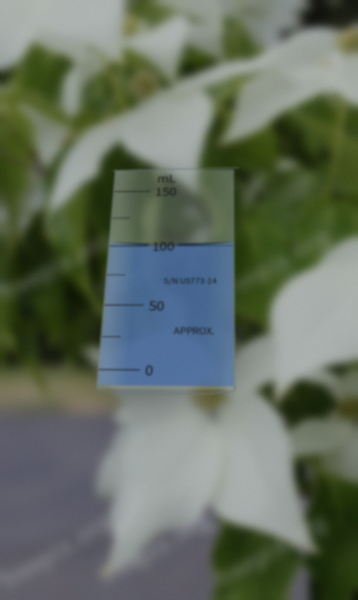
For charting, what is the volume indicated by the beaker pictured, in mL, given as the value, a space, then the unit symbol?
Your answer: 100 mL
